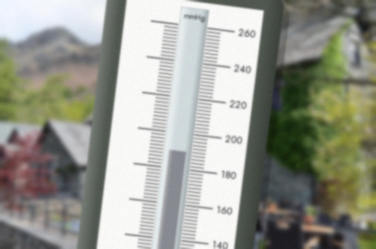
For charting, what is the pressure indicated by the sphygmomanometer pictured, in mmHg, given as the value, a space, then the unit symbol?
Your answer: 190 mmHg
